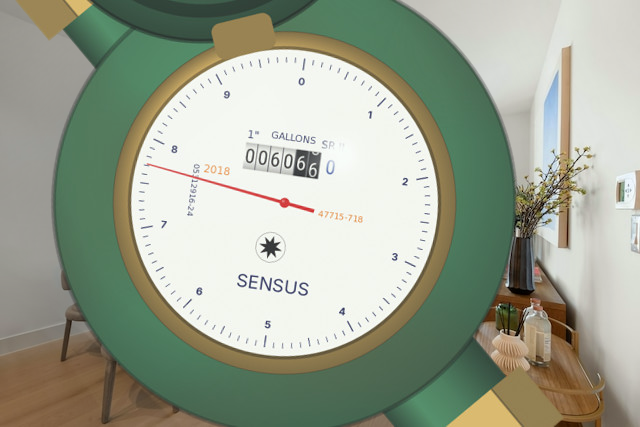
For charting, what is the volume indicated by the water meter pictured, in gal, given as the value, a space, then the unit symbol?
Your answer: 60657.7 gal
